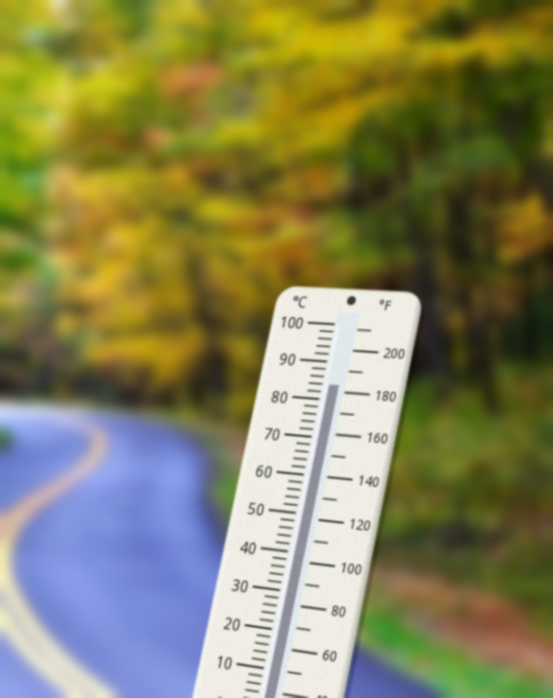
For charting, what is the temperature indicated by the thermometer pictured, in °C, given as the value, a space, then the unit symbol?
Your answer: 84 °C
